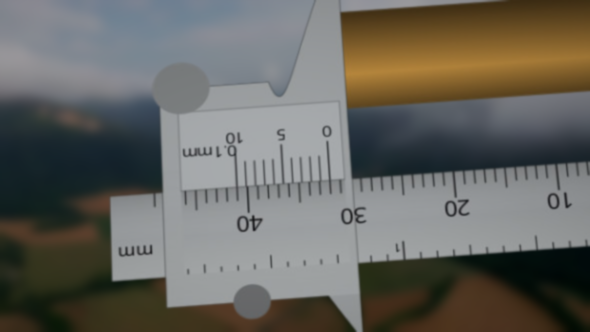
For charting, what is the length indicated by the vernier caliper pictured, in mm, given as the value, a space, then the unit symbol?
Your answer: 32.0 mm
